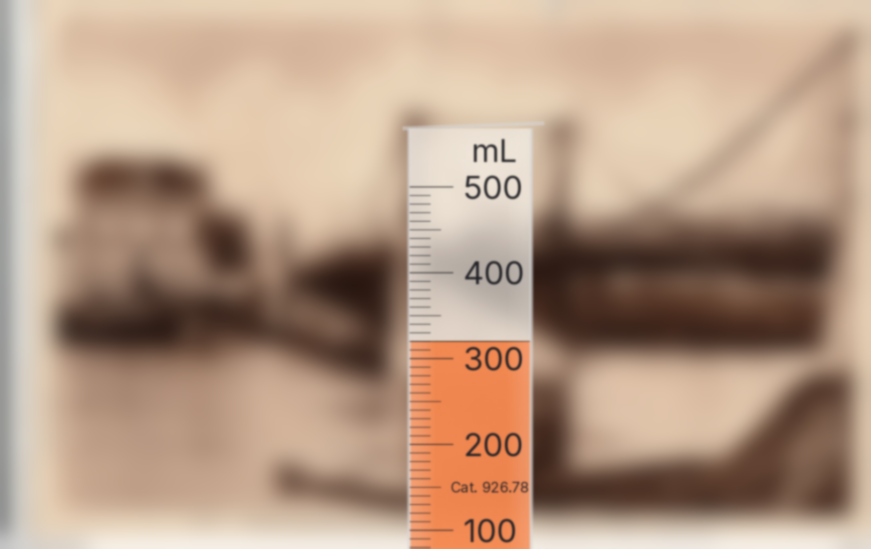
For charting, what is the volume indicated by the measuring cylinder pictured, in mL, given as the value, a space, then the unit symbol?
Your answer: 320 mL
